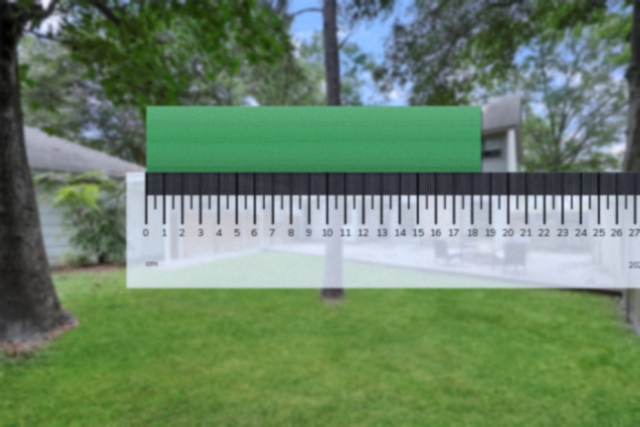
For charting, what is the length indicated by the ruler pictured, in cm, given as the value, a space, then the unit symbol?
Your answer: 18.5 cm
